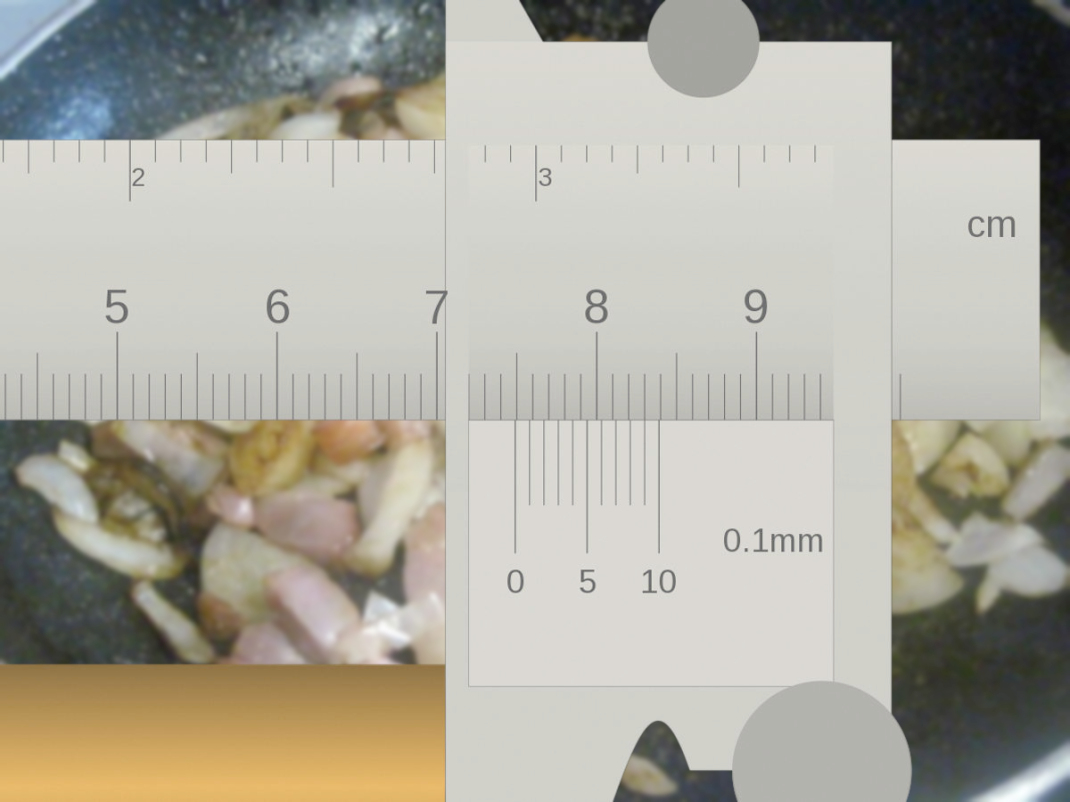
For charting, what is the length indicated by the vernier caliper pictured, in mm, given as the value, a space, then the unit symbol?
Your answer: 74.9 mm
